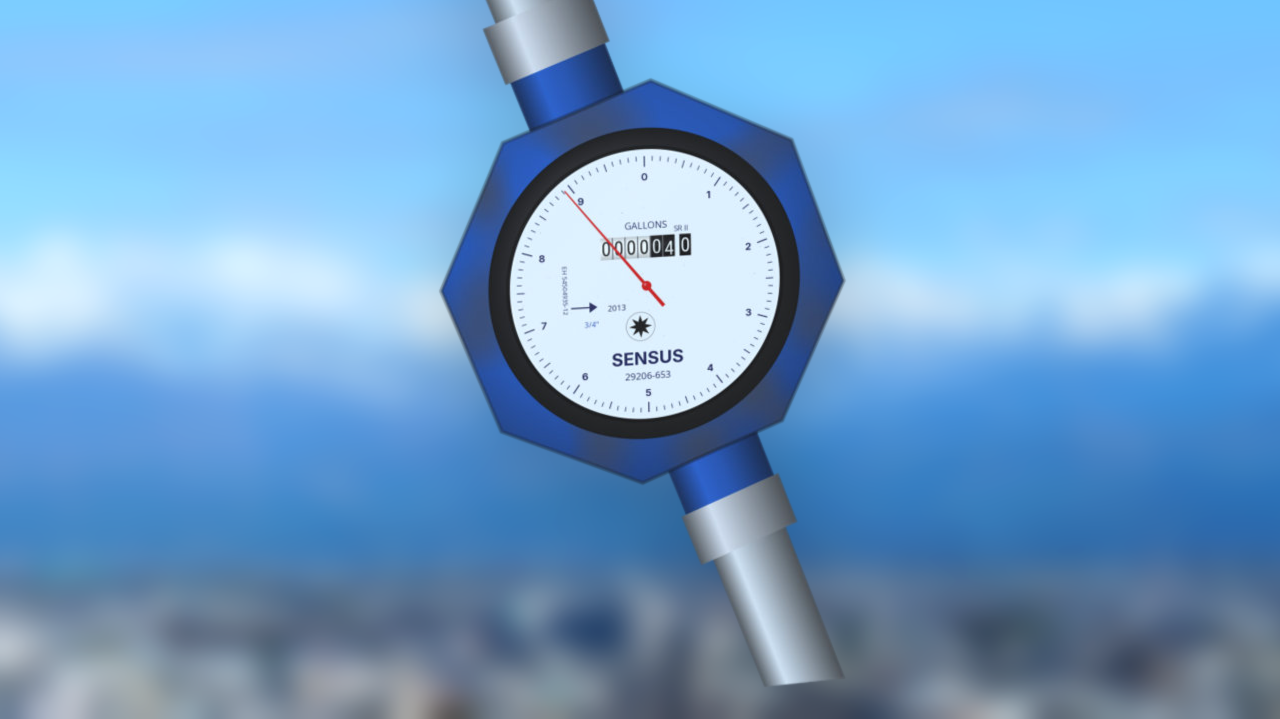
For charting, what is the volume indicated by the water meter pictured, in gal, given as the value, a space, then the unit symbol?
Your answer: 38.9 gal
